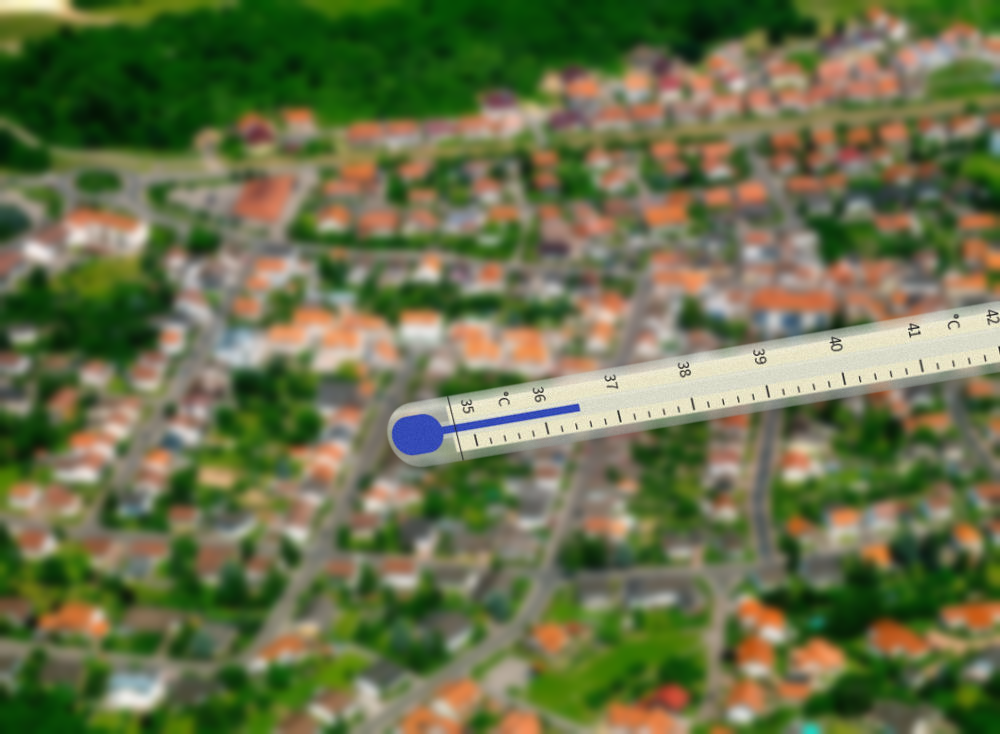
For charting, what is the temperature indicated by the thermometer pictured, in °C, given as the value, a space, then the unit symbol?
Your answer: 36.5 °C
